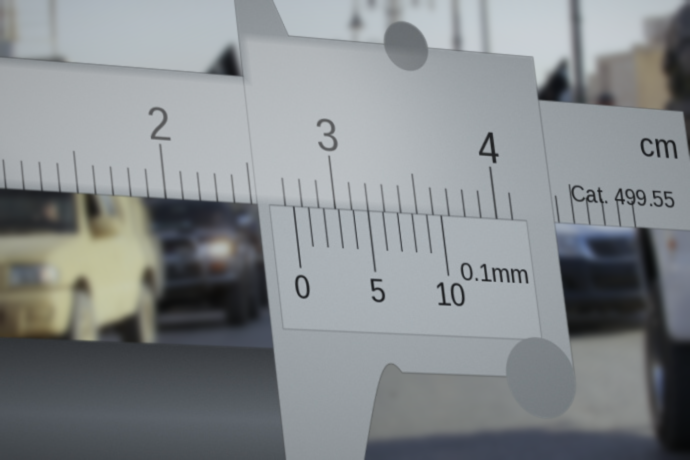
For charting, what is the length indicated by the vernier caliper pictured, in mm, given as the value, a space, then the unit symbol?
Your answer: 27.5 mm
